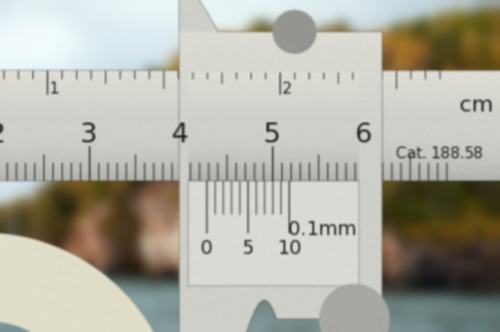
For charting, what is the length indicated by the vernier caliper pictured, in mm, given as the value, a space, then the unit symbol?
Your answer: 42.8 mm
